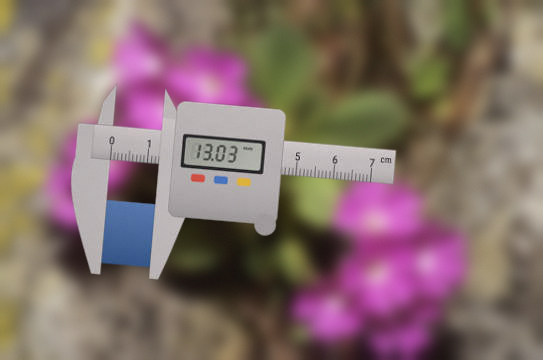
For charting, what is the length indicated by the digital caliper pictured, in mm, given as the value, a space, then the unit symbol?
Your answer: 13.03 mm
